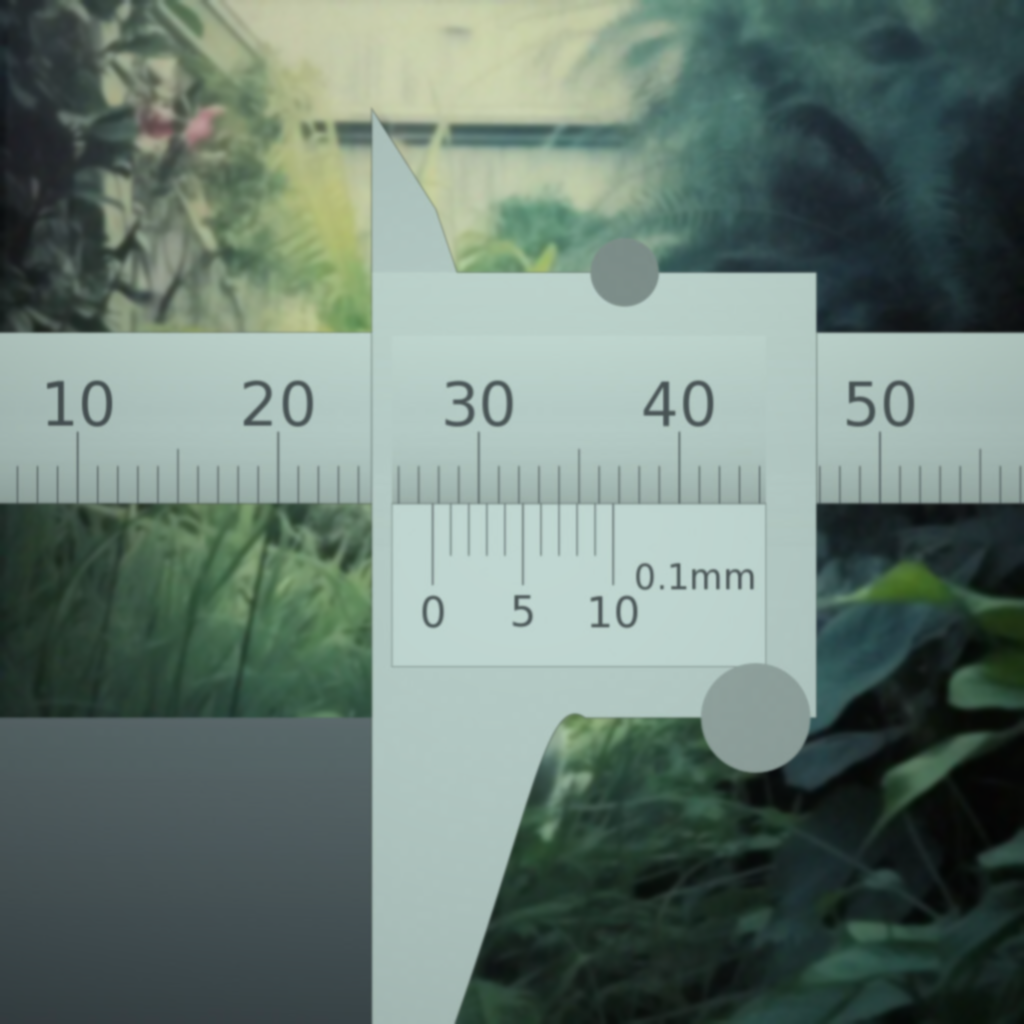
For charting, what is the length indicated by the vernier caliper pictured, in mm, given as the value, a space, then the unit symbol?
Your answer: 27.7 mm
